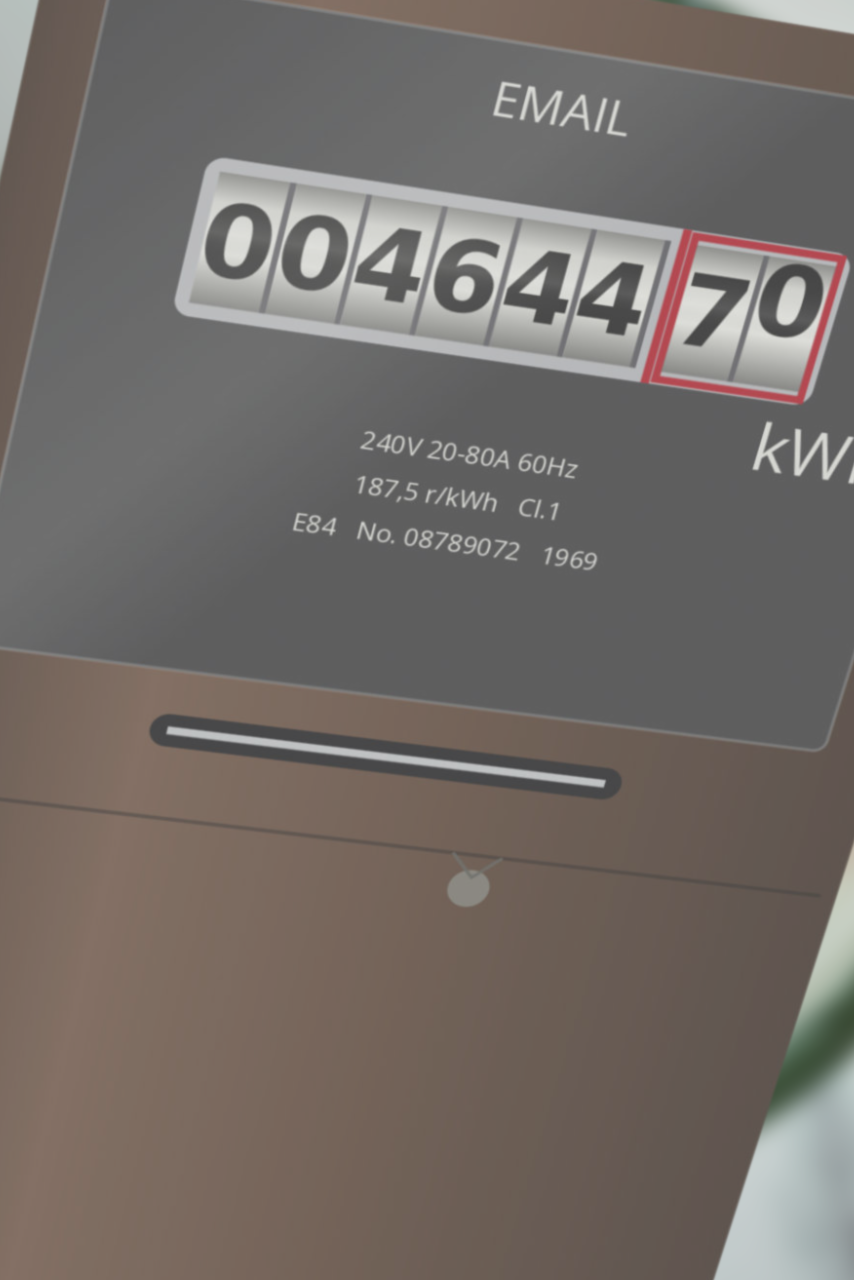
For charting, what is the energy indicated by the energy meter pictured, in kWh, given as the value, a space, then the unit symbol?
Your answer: 4644.70 kWh
